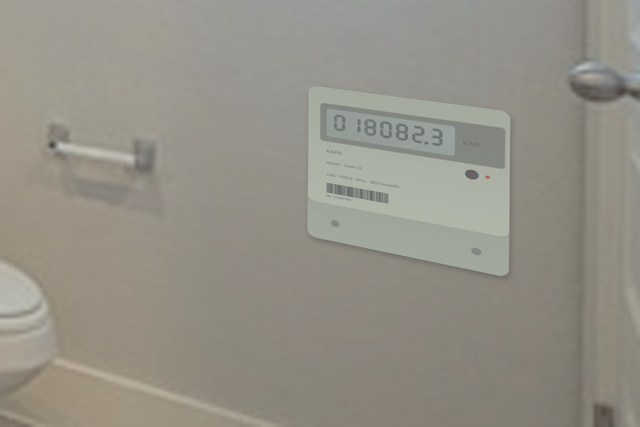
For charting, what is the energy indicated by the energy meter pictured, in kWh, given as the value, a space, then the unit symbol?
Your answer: 18082.3 kWh
